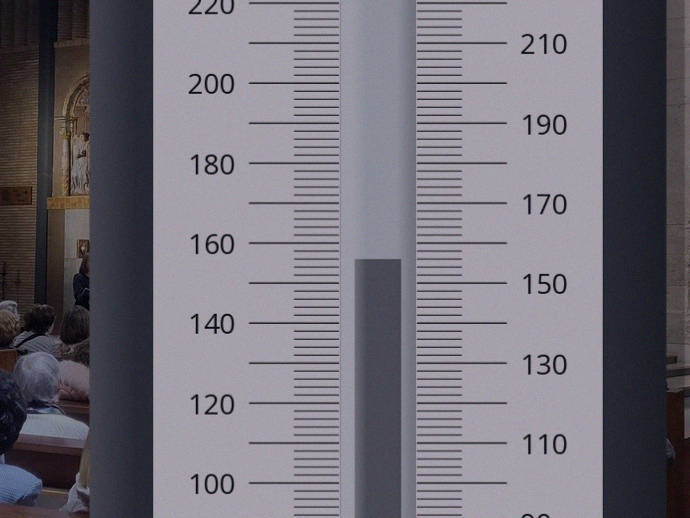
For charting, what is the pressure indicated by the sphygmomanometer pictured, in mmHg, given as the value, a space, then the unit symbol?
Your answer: 156 mmHg
